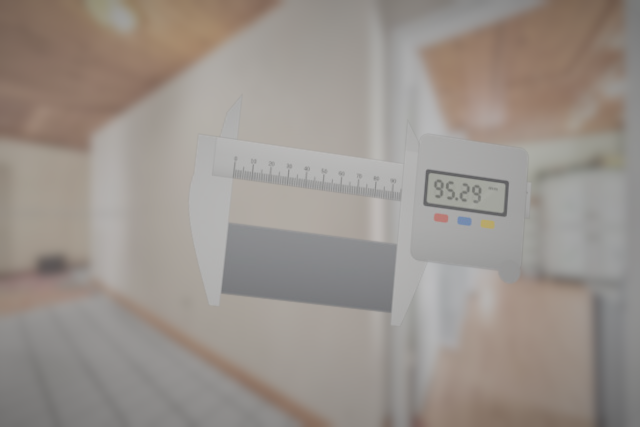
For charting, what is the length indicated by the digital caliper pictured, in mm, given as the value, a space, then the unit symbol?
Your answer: 95.29 mm
